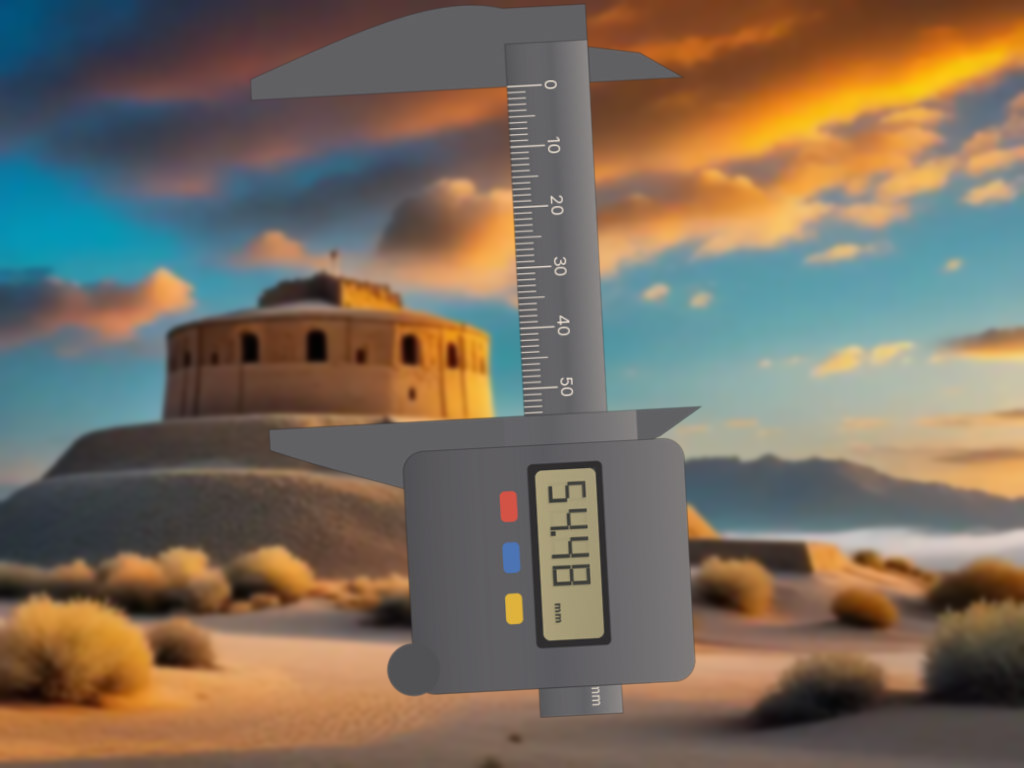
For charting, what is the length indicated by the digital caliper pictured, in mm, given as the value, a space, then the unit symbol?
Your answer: 54.48 mm
